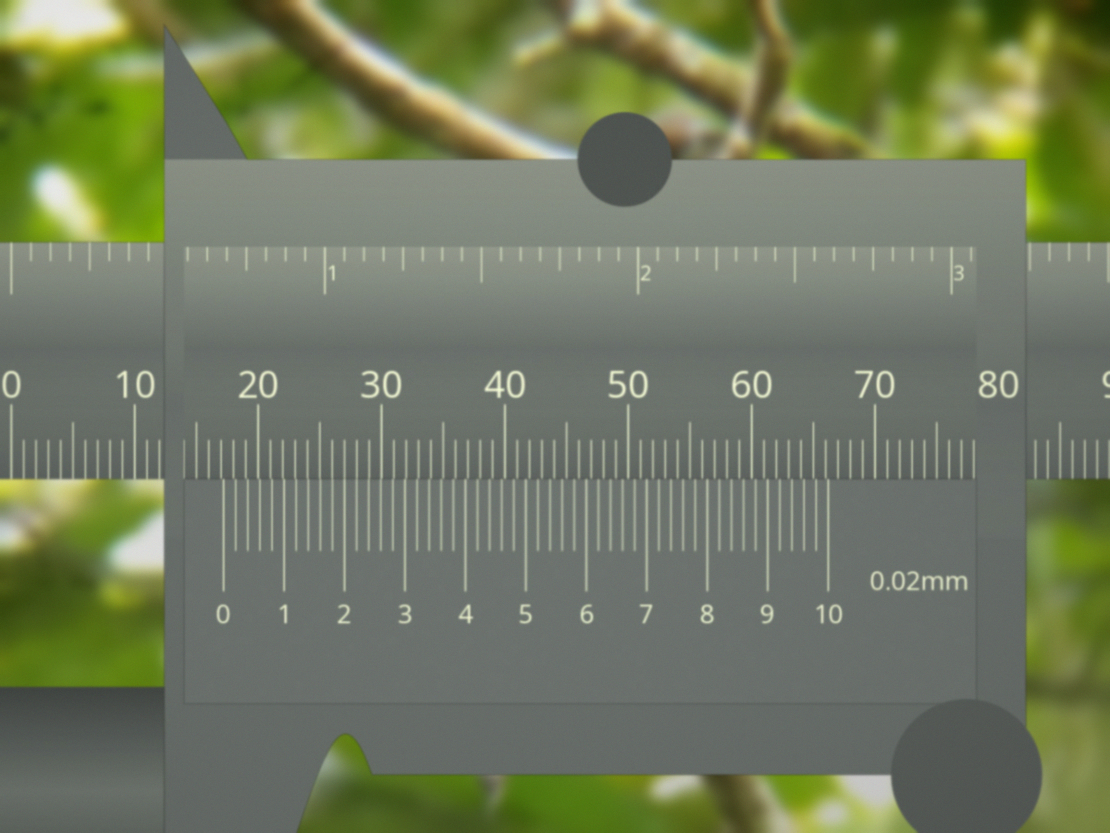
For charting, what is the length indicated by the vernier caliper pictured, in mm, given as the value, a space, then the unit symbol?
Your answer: 17.2 mm
